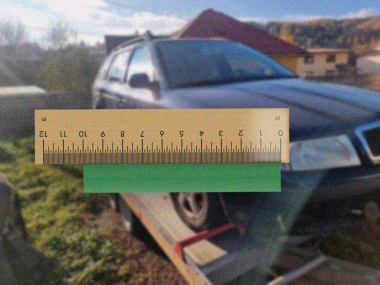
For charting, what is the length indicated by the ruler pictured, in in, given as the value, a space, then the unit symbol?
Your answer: 10 in
